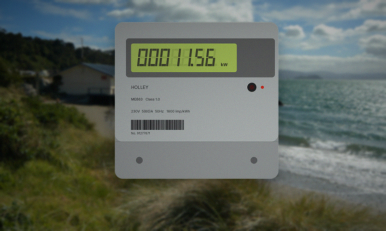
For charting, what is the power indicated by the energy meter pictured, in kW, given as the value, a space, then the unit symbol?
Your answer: 11.56 kW
